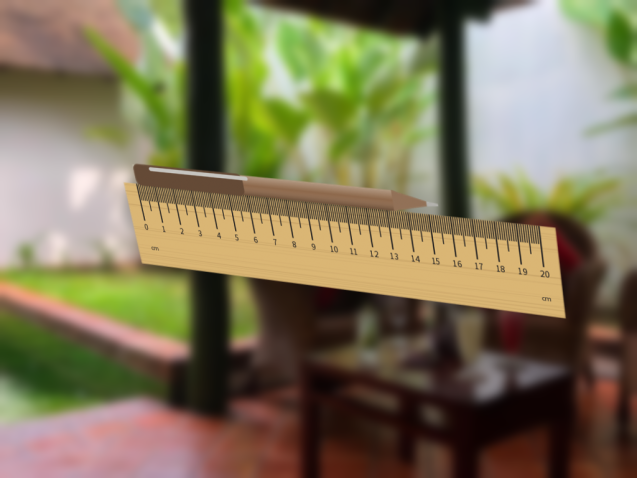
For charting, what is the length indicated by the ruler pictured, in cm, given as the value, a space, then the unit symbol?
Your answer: 15.5 cm
